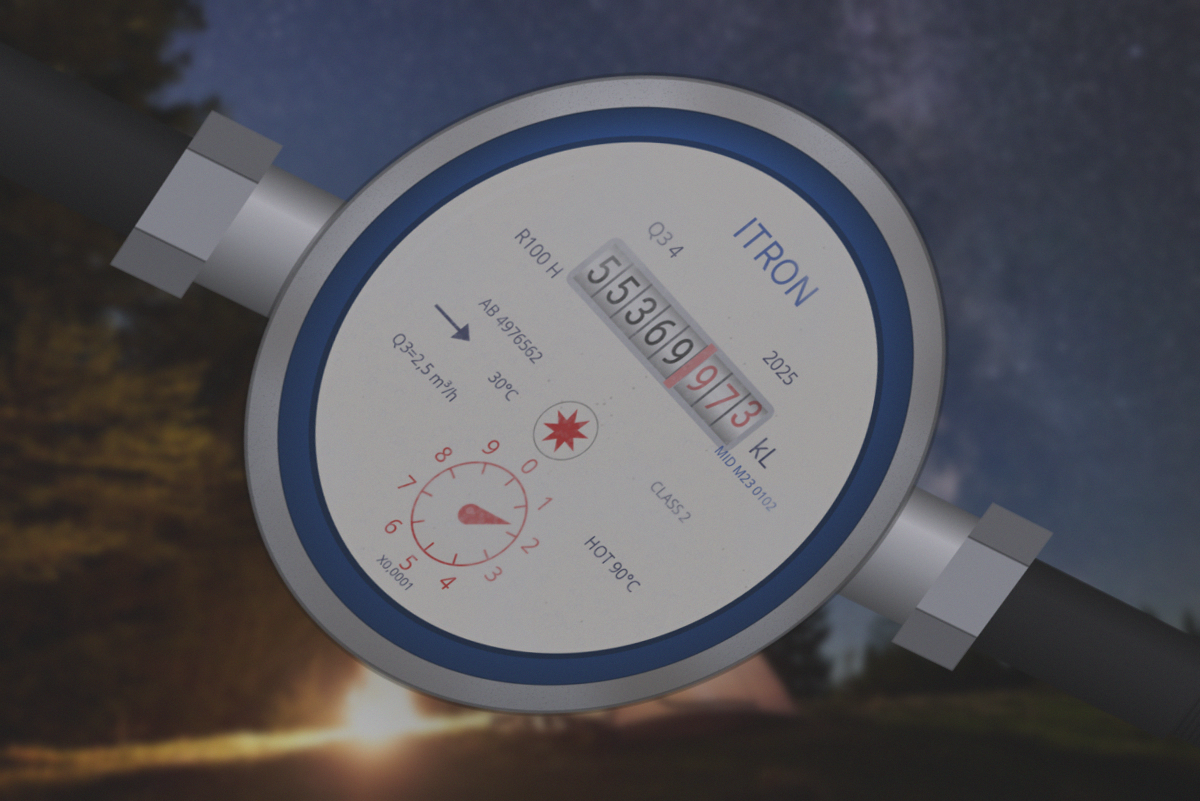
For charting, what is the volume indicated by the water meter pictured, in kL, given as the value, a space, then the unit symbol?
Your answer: 55369.9731 kL
